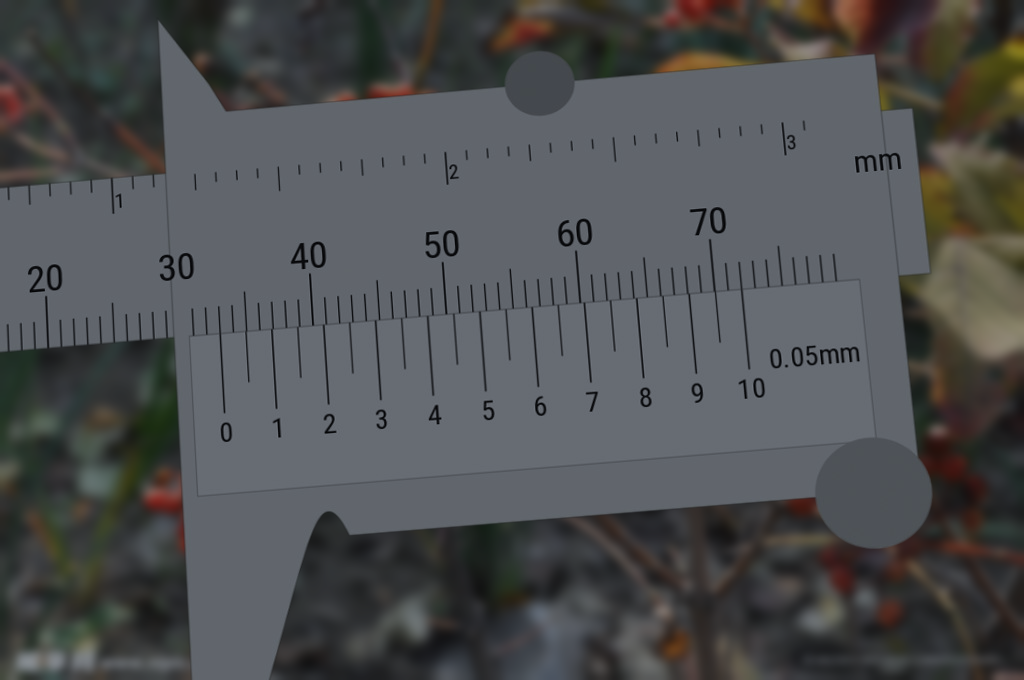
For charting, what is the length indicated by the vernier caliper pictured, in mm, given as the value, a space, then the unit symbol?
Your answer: 33.0 mm
